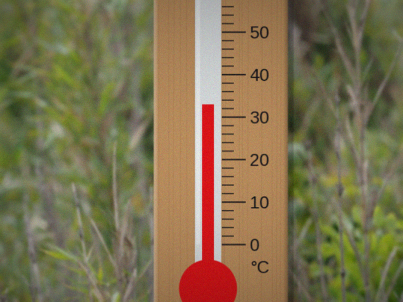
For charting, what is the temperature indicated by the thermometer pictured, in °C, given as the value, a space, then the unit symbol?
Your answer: 33 °C
